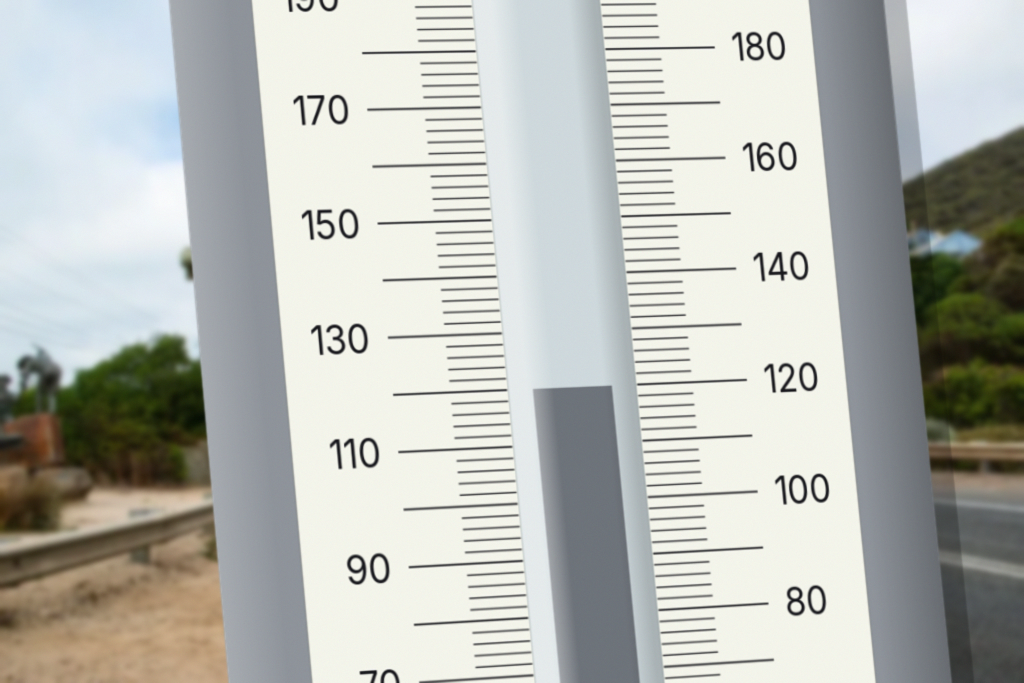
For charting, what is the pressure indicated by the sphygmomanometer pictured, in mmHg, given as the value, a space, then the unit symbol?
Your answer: 120 mmHg
